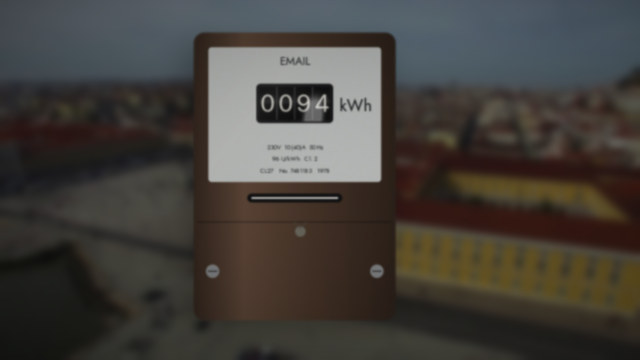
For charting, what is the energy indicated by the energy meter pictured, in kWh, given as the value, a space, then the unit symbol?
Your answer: 94 kWh
